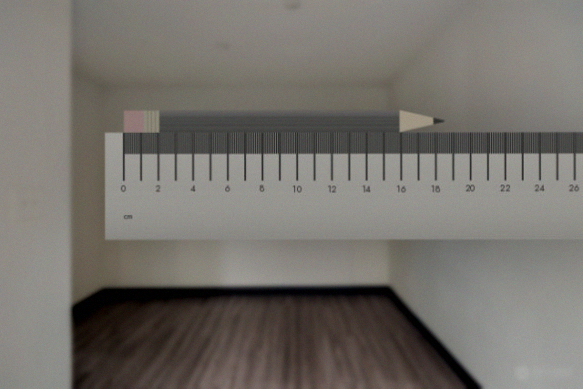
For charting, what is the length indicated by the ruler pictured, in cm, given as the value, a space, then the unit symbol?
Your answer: 18.5 cm
